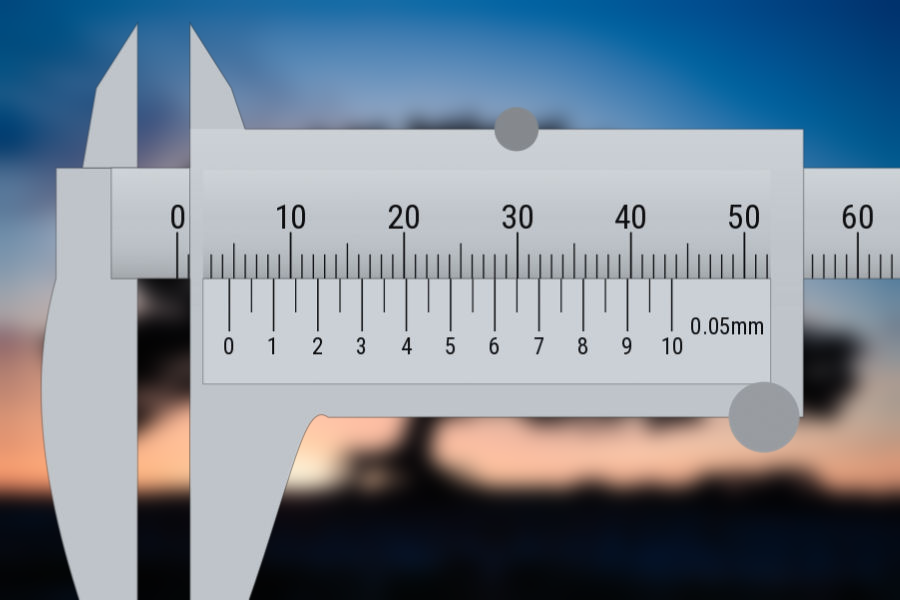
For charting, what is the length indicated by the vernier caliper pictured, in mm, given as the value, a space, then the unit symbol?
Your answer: 4.6 mm
